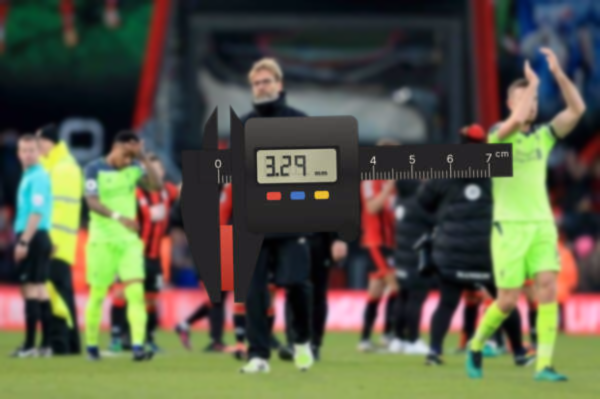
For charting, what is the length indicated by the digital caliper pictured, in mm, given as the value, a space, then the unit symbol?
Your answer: 3.29 mm
